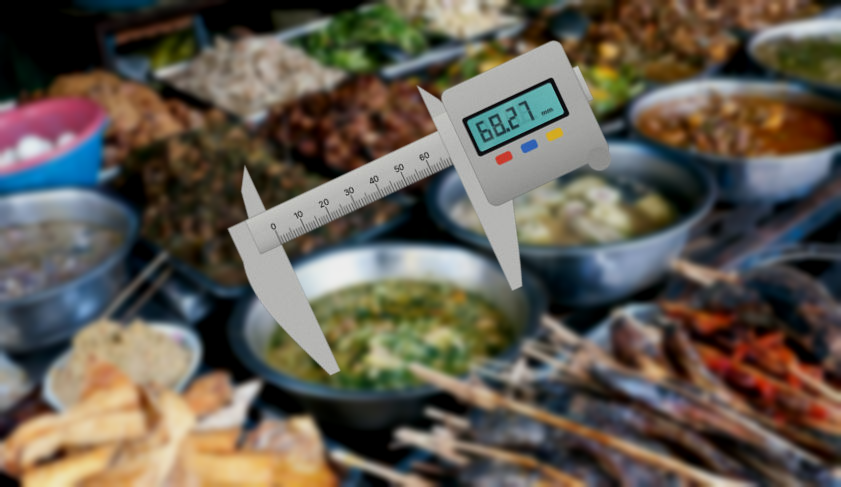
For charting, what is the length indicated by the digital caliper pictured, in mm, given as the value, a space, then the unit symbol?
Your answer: 68.27 mm
